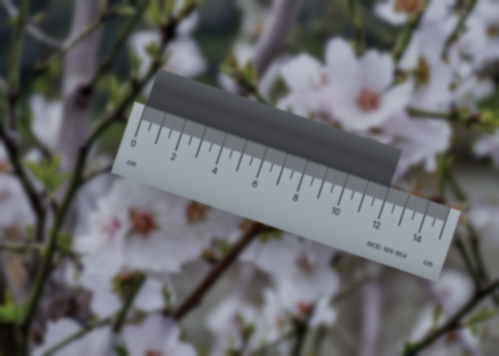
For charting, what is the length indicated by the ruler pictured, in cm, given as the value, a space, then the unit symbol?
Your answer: 12 cm
